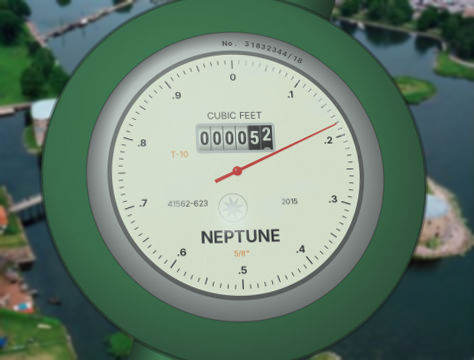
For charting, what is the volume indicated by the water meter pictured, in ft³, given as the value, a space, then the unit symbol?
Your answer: 52.18 ft³
